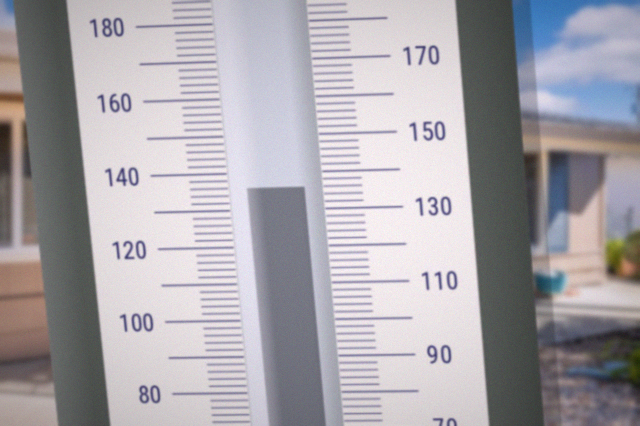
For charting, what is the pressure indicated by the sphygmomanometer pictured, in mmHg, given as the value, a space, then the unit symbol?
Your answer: 136 mmHg
